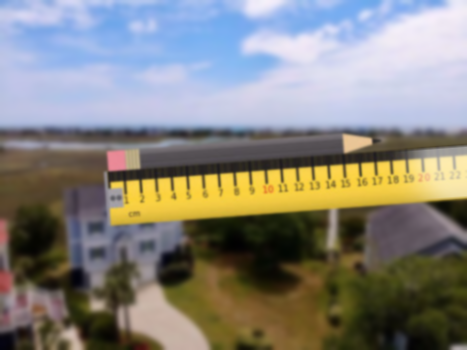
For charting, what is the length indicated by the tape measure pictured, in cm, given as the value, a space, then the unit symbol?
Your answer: 17.5 cm
